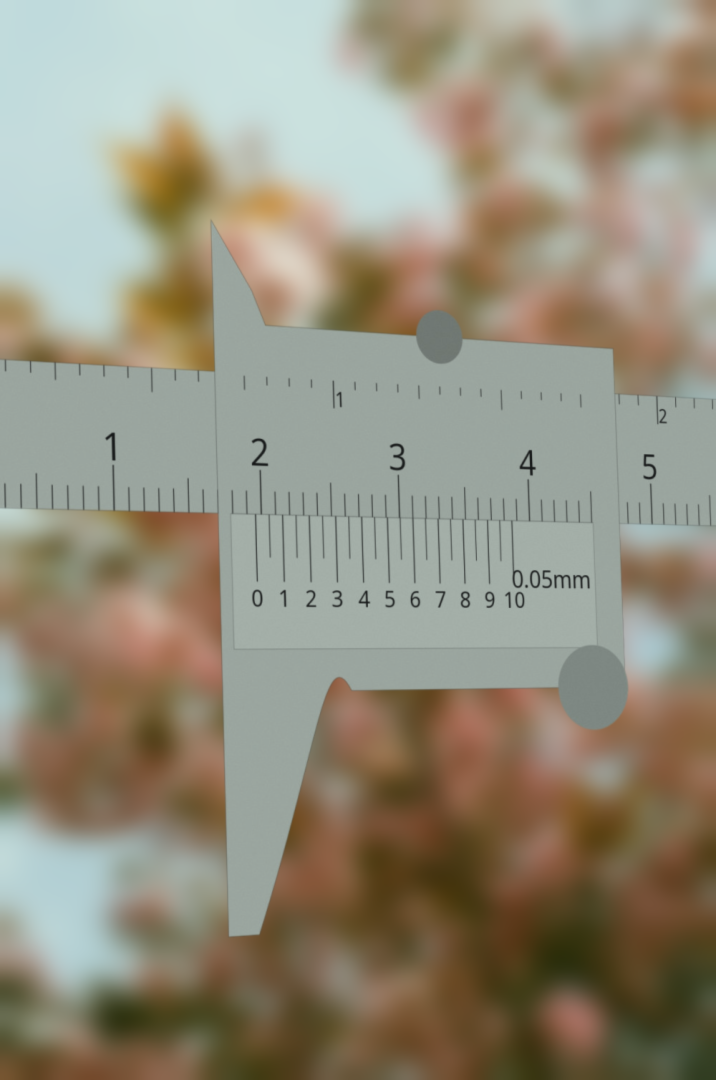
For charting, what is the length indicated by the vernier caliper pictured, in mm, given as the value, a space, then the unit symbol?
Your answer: 19.6 mm
